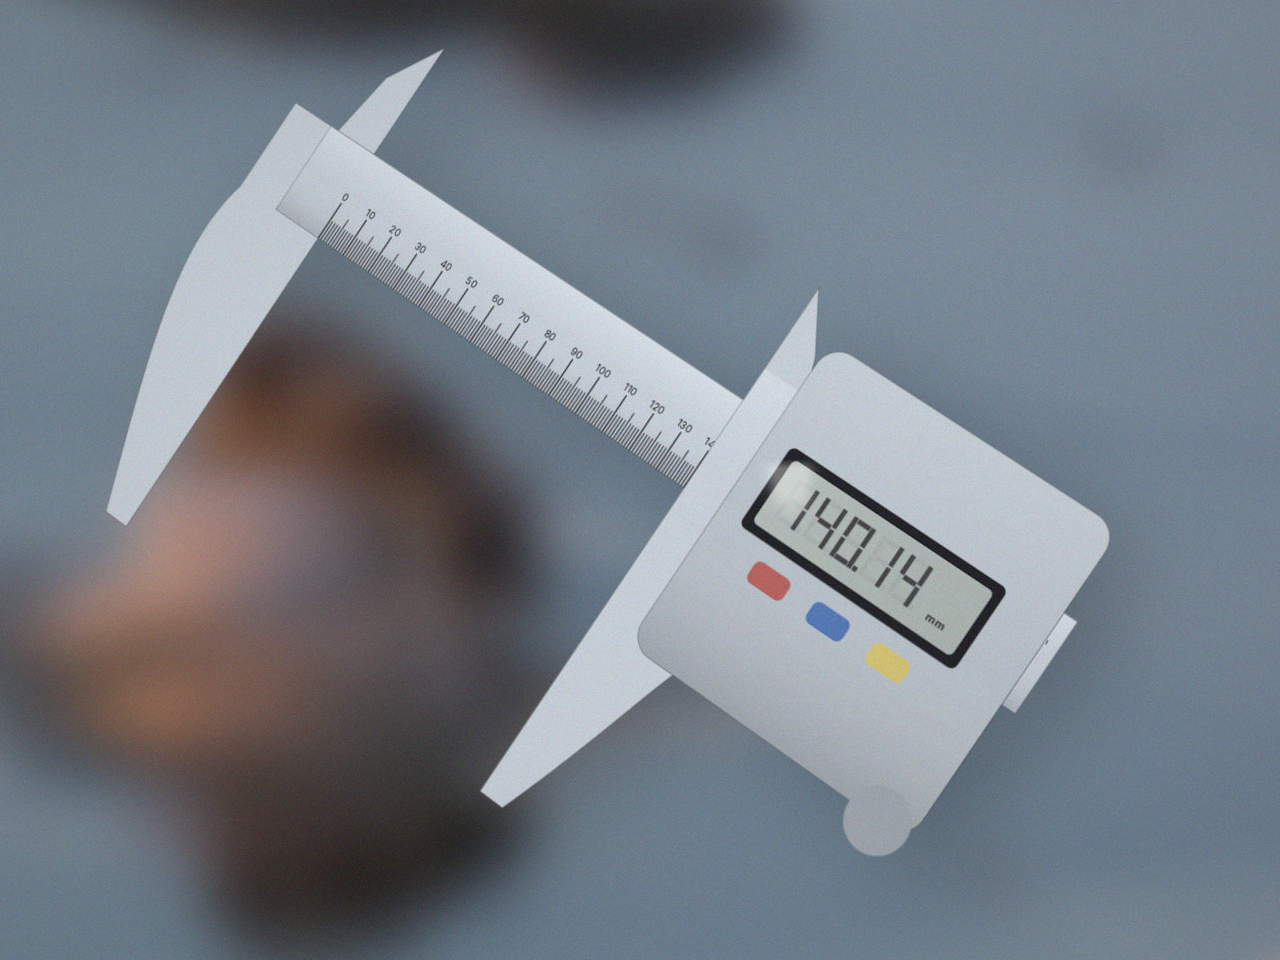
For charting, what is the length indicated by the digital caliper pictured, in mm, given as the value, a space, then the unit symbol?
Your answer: 140.14 mm
